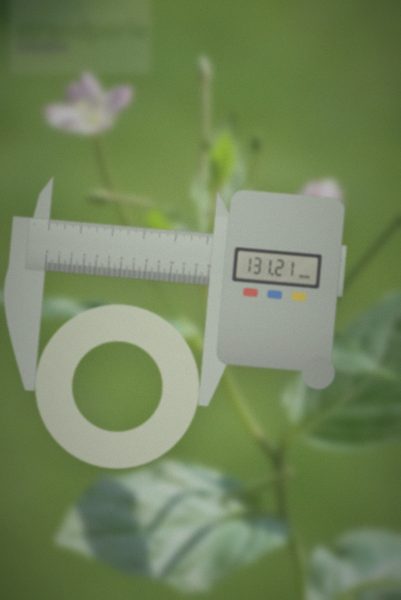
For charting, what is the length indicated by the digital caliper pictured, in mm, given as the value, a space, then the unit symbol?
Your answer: 131.21 mm
